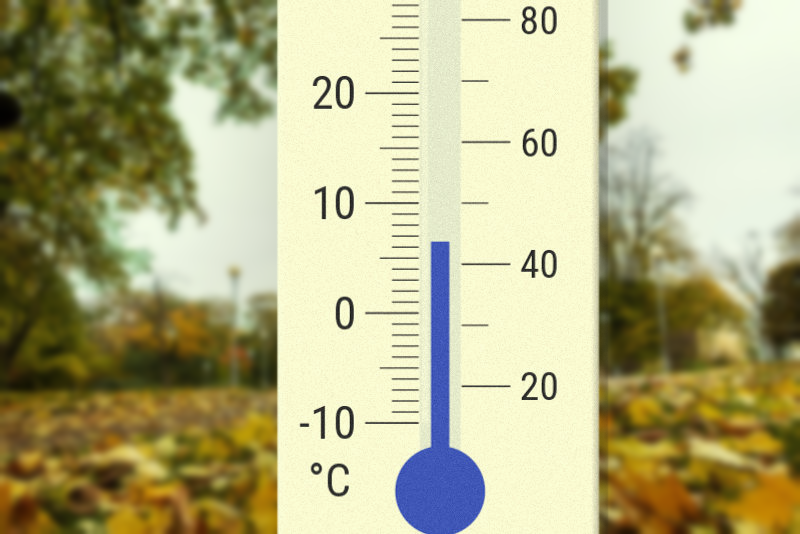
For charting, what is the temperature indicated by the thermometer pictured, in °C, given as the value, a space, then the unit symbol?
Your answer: 6.5 °C
